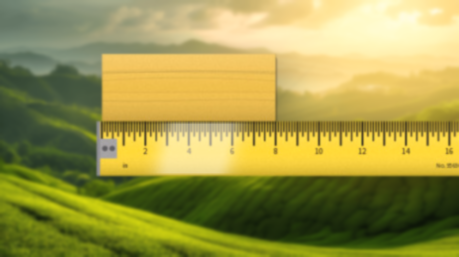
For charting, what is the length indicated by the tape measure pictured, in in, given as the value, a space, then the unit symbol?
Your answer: 8 in
